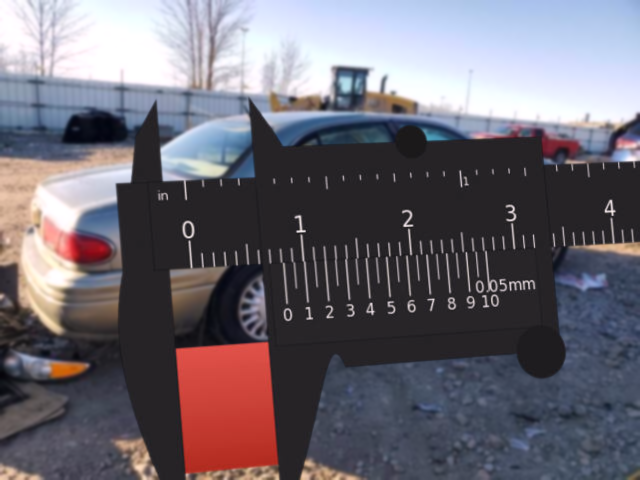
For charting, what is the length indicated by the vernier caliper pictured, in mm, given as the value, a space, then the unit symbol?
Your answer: 8.2 mm
